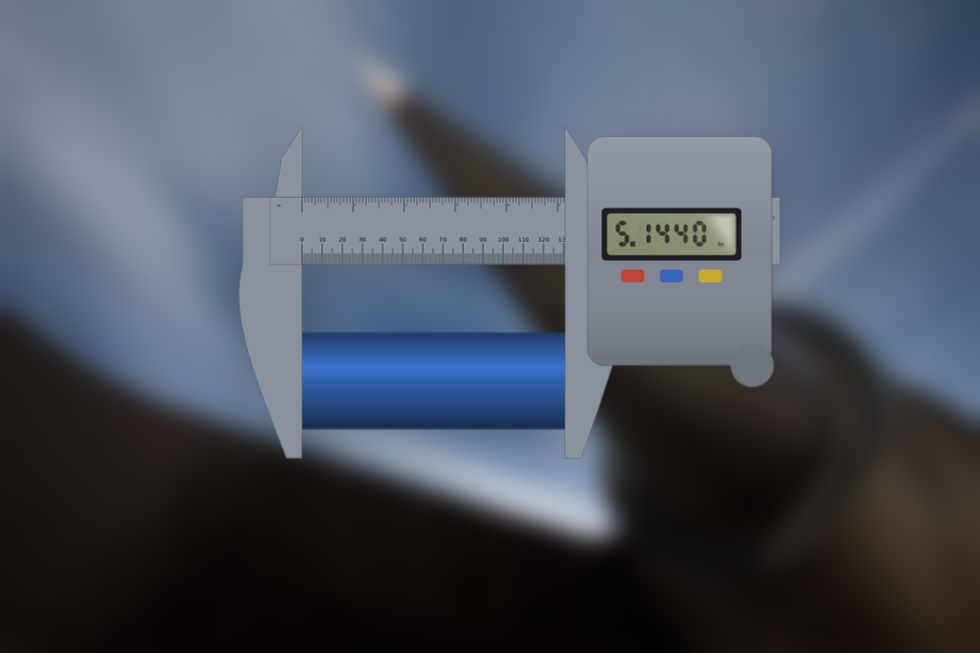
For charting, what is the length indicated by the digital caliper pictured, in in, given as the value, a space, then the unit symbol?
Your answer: 5.1440 in
